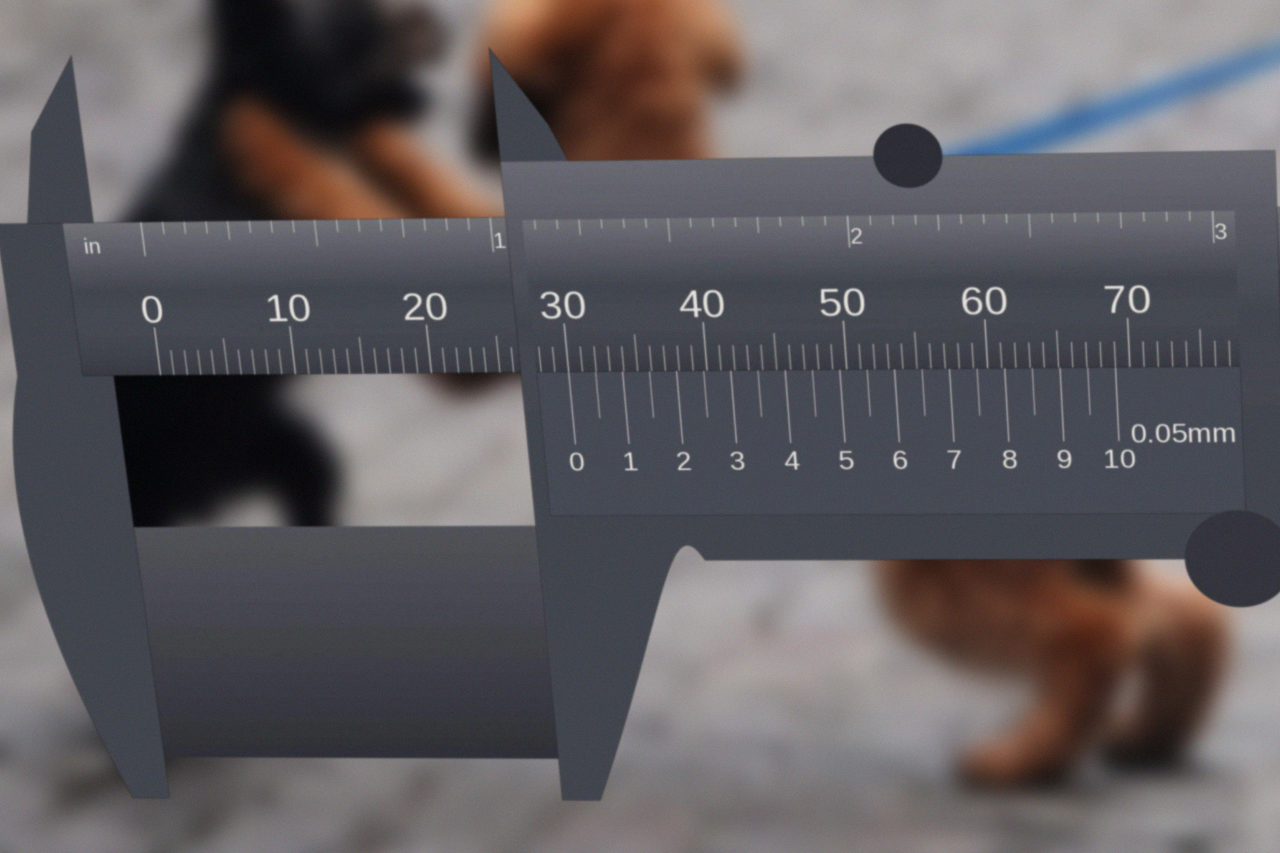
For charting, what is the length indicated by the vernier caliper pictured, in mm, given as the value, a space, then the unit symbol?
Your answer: 30.0 mm
